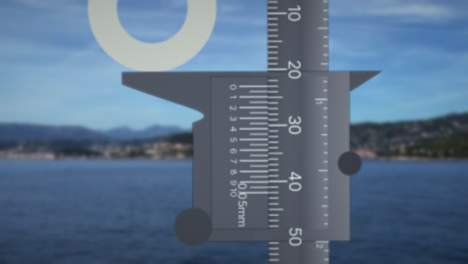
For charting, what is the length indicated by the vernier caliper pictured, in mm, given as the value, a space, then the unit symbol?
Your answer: 23.0 mm
